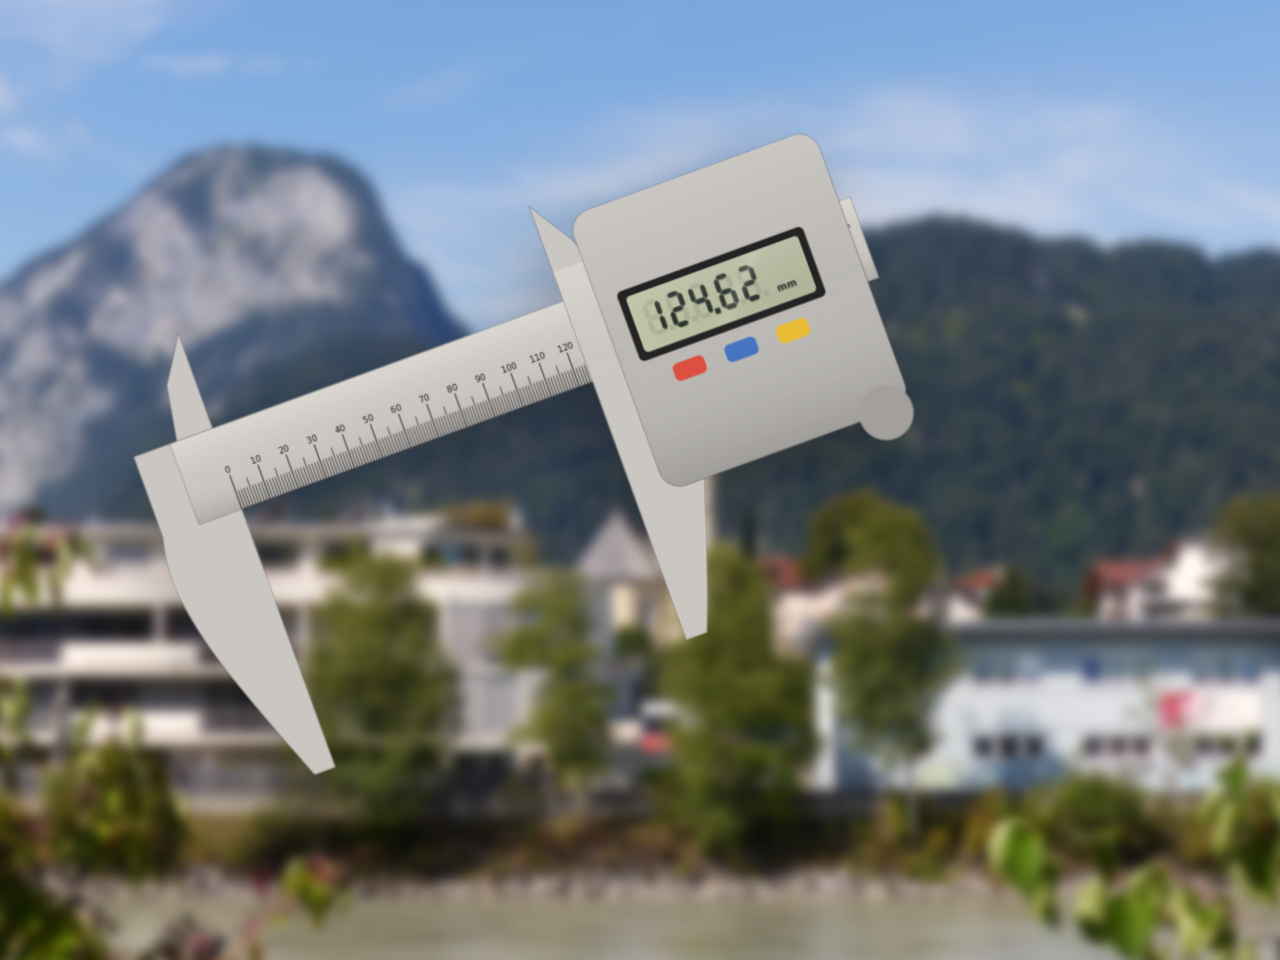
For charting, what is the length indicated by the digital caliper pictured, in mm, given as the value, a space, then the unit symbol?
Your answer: 124.62 mm
